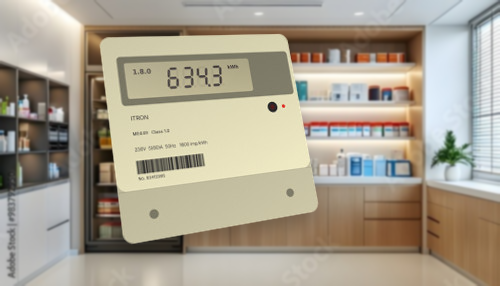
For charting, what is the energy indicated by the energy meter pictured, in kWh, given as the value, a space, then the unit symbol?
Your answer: 634.3 kWh
